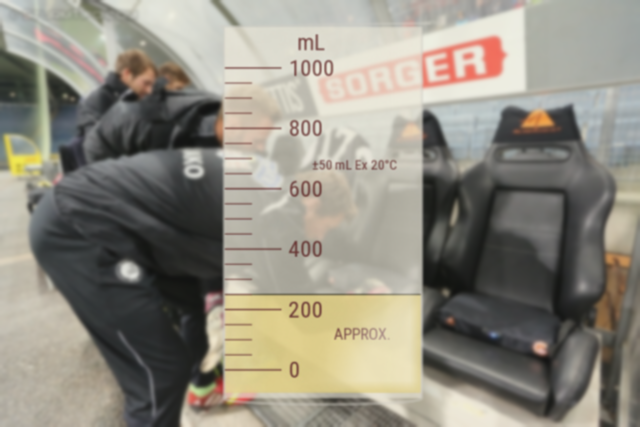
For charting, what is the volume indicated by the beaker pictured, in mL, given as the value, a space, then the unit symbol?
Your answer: 250 mL
